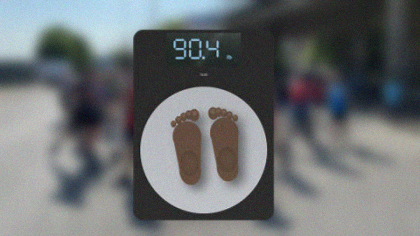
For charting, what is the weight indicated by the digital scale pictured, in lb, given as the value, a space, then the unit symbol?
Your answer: 90.4 lb
